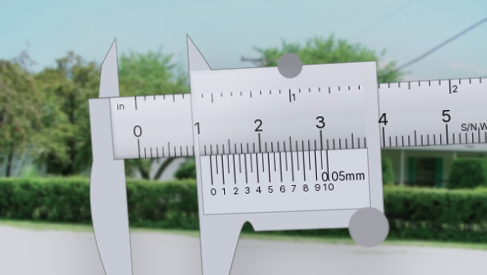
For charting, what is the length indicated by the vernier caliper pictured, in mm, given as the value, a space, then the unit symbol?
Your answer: 11.8 mm
